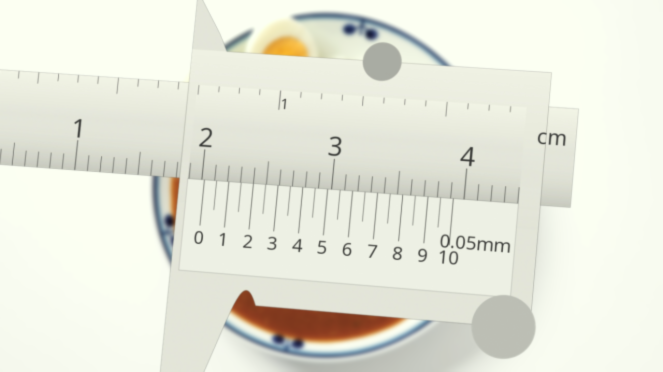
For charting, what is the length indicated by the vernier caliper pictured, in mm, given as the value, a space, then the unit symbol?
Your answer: 20.2 mm
